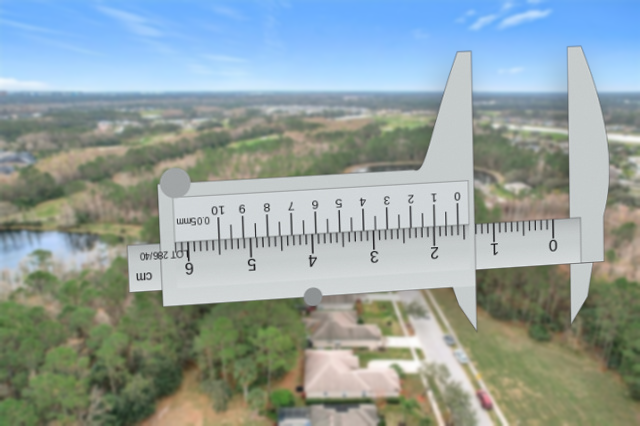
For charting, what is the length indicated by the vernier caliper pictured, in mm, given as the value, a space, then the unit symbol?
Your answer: 16.0 mm
